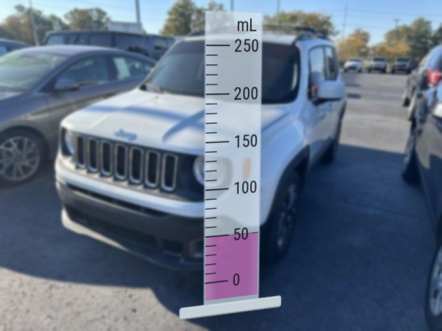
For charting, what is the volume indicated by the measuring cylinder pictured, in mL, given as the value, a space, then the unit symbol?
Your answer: 50 mL
